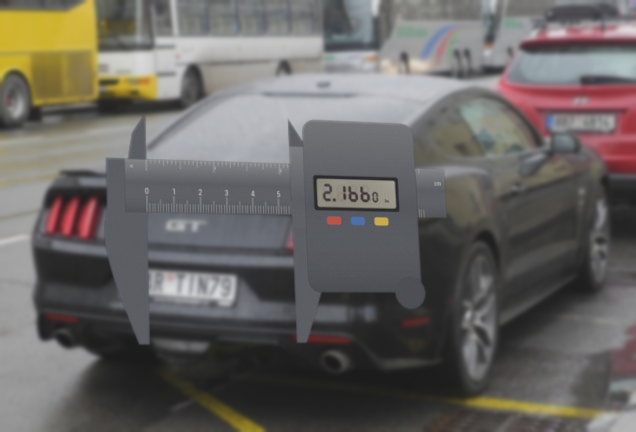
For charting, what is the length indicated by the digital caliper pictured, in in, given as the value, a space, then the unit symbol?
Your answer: 2.1660 in
